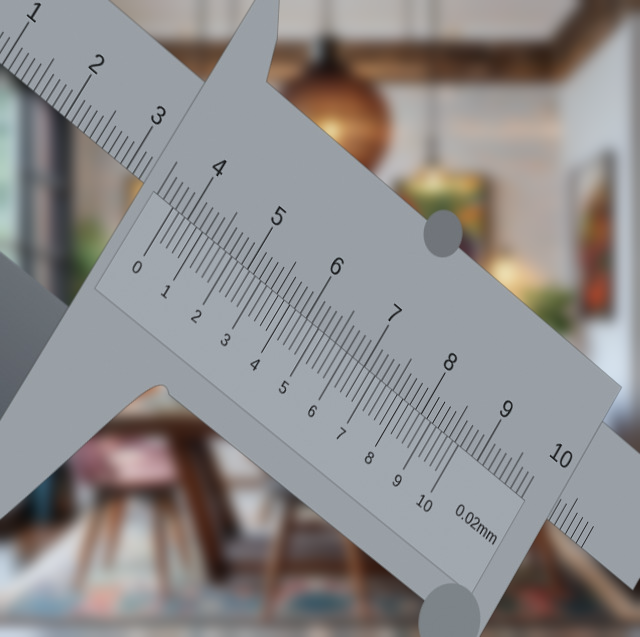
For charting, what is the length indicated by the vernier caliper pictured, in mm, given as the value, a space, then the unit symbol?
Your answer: 37.6 mm
